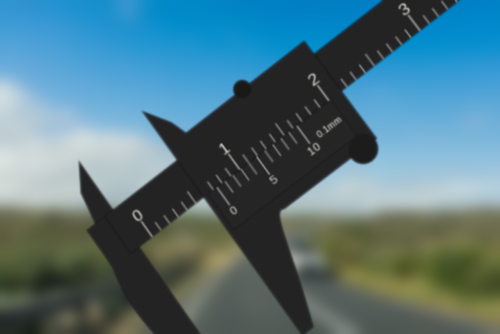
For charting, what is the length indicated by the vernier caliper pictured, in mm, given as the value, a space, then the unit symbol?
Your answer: 7.4 mm
